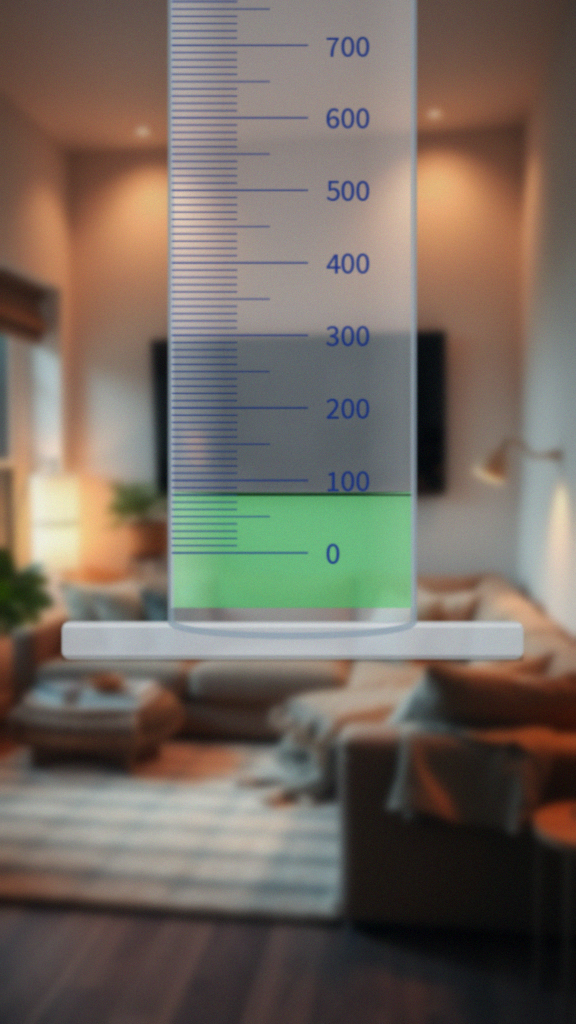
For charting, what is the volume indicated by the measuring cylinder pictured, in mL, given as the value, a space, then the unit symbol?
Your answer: 80 mL
